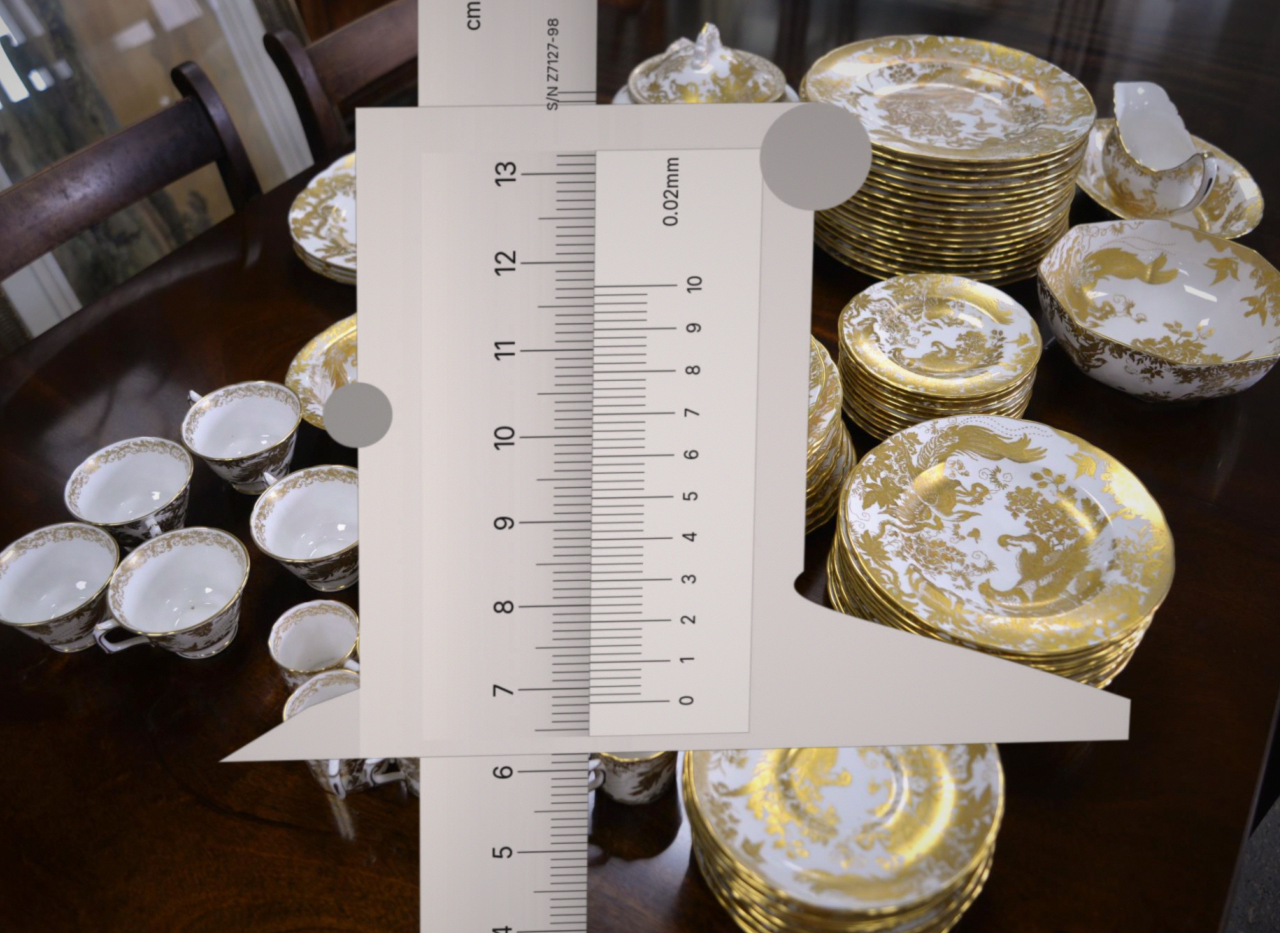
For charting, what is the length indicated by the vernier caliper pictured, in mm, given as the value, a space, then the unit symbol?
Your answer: 68.2 mm
